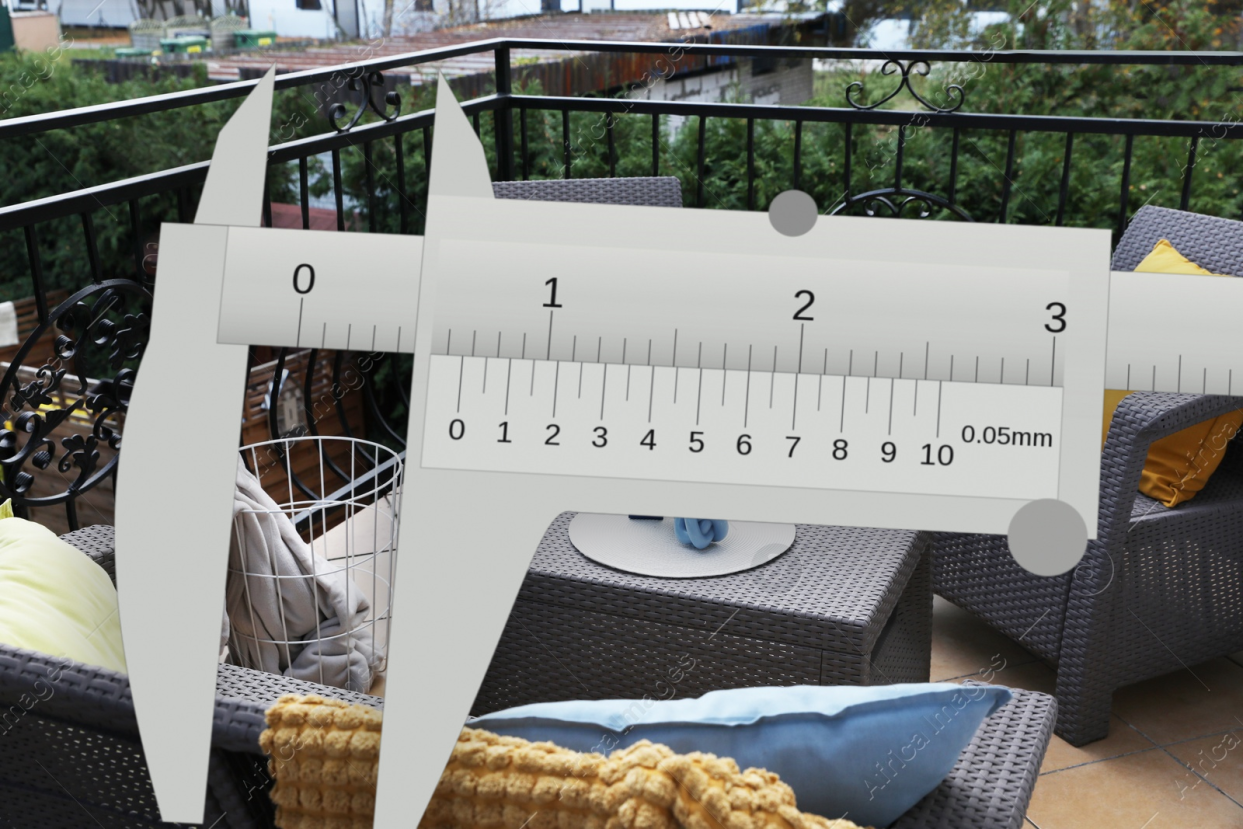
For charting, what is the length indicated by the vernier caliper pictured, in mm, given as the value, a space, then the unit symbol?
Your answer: 6.60 mm
